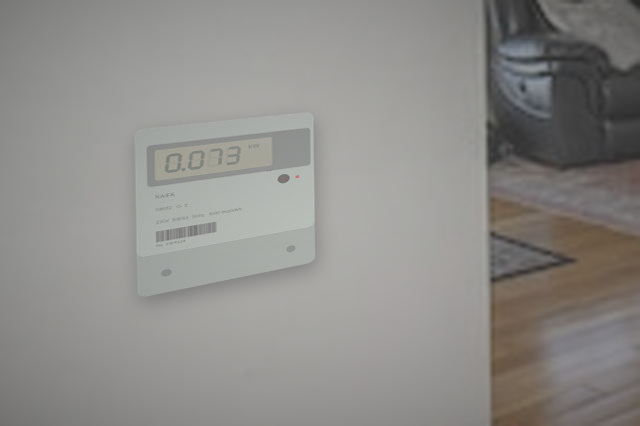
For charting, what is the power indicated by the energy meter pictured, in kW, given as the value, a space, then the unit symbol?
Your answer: 0.073 kW
